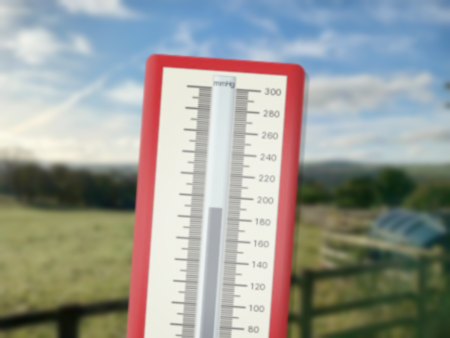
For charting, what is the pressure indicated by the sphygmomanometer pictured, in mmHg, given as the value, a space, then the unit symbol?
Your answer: 190 mmHg
